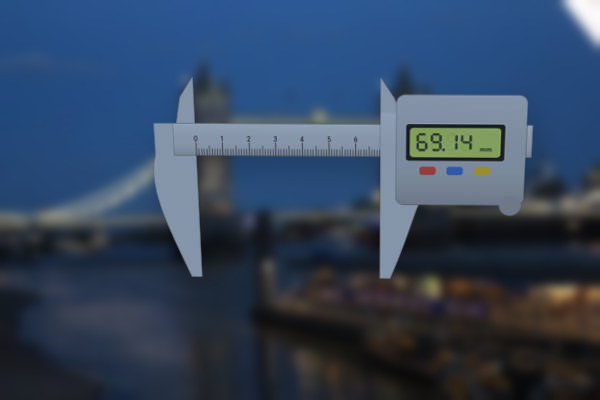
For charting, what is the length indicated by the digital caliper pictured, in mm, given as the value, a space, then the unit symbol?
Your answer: 69.14 mm
